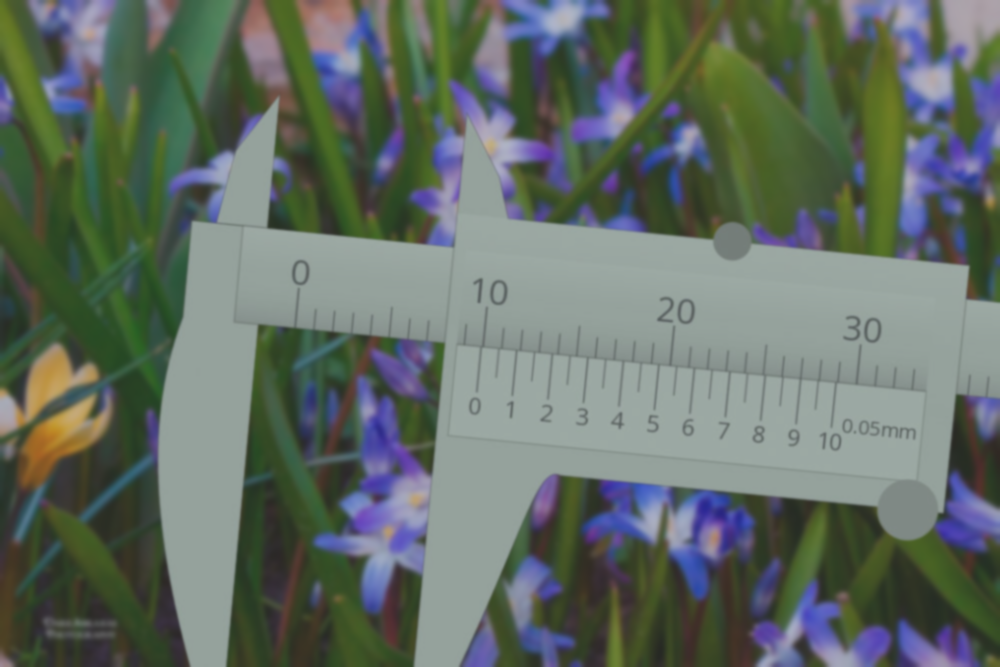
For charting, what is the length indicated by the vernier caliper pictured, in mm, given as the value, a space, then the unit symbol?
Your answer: 9.9 mm
